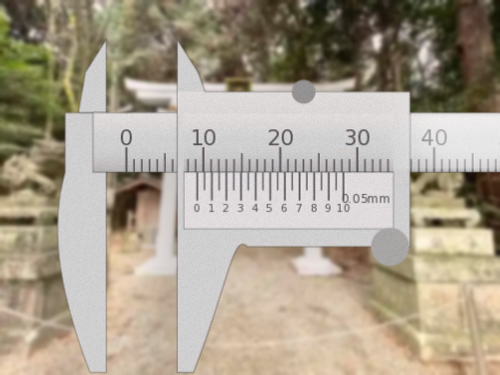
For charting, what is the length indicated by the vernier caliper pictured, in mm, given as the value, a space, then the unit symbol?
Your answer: 9.2 mm
